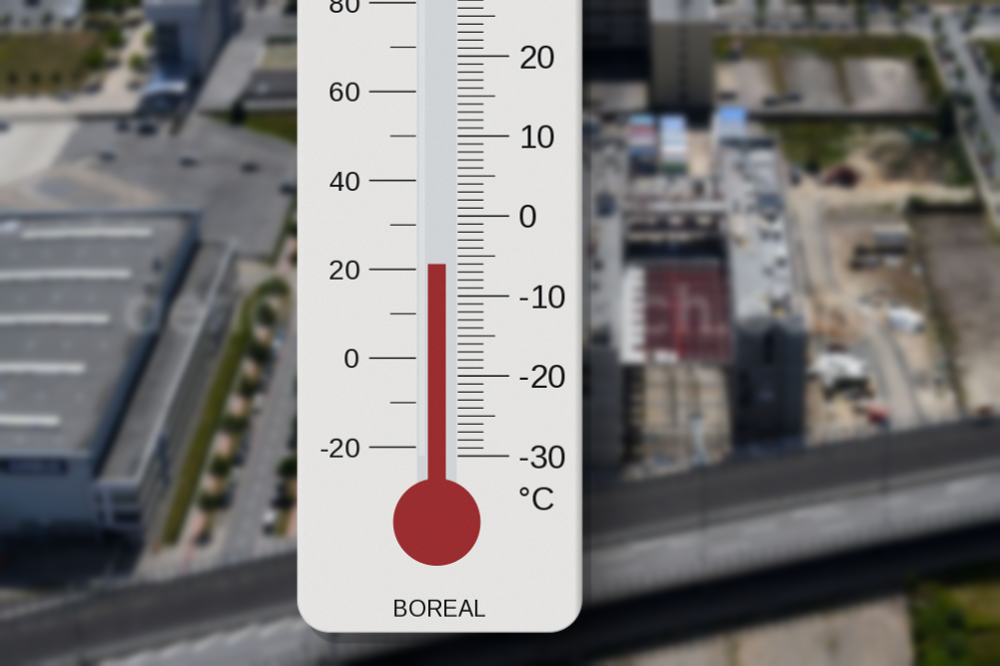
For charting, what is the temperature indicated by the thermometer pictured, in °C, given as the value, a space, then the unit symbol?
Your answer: -6 °C
